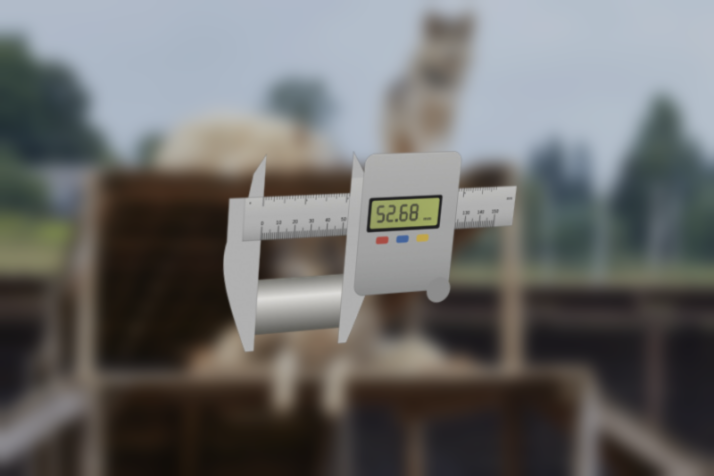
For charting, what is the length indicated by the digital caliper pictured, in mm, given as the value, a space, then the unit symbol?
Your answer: 52.68 mm
